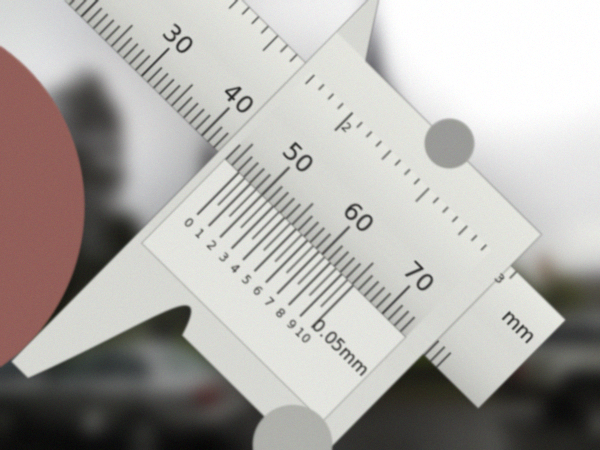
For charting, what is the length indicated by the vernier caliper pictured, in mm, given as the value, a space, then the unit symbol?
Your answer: 46.2 mm
